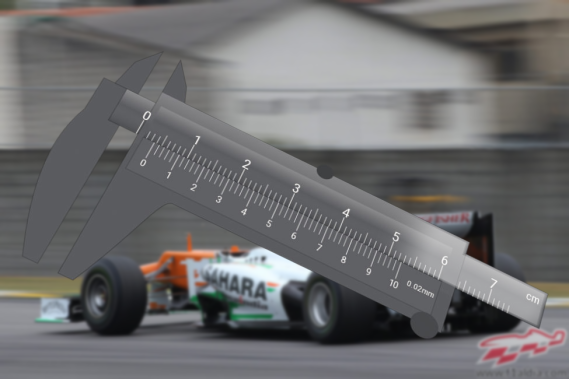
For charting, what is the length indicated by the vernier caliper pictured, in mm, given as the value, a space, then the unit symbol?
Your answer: 3.6 mm
